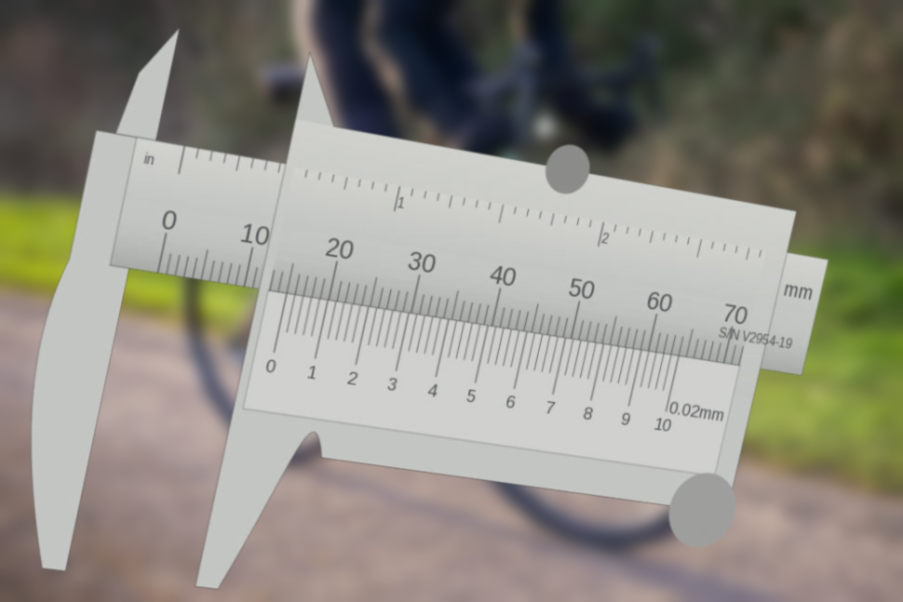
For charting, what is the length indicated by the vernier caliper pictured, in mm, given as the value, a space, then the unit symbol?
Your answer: 15.0 mm
